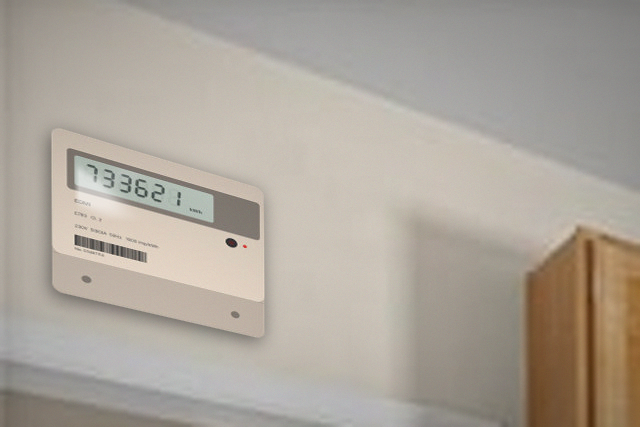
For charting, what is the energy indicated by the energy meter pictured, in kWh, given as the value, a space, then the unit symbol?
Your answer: 733621 kWh
